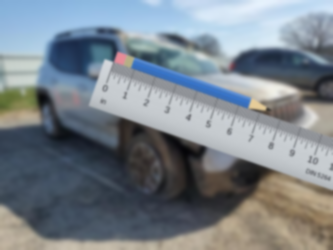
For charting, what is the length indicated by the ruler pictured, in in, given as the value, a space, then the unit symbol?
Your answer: 7.5 in
